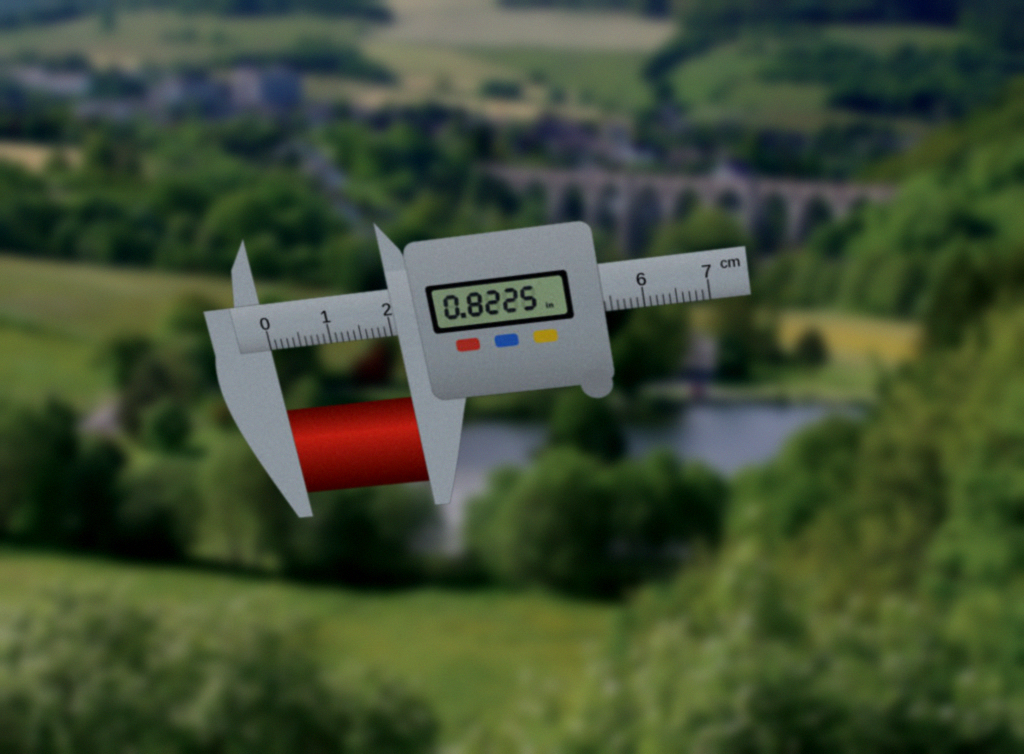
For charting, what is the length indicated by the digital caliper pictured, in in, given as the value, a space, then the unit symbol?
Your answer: 0.8225 in
